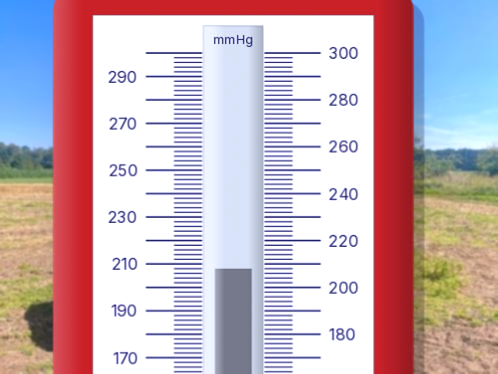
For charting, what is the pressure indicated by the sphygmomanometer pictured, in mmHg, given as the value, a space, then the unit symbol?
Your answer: 208 mmHg
